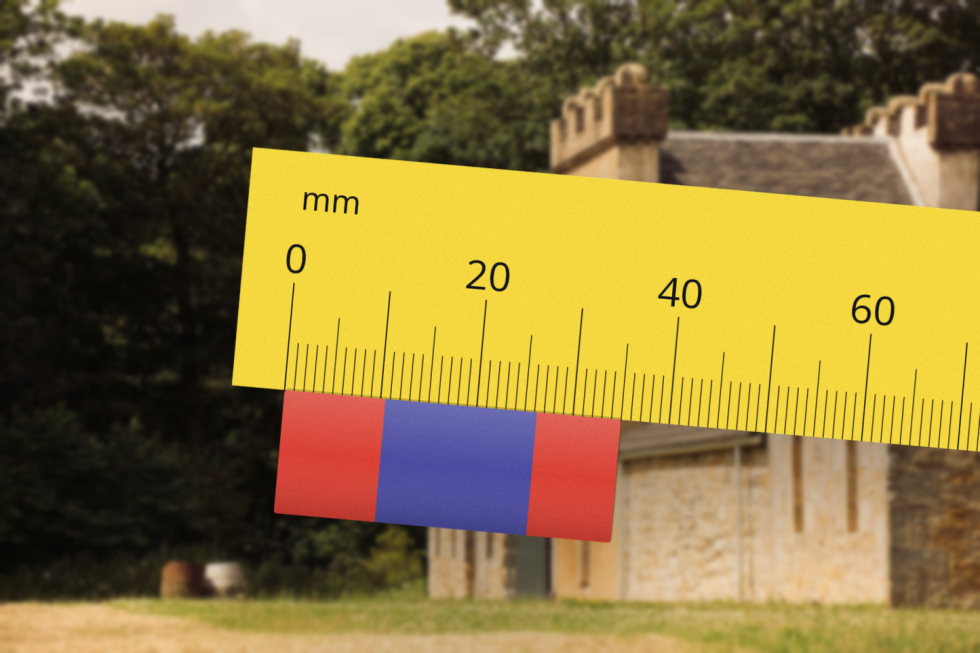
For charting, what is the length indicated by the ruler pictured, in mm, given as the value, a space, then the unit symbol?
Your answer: 35 mm
